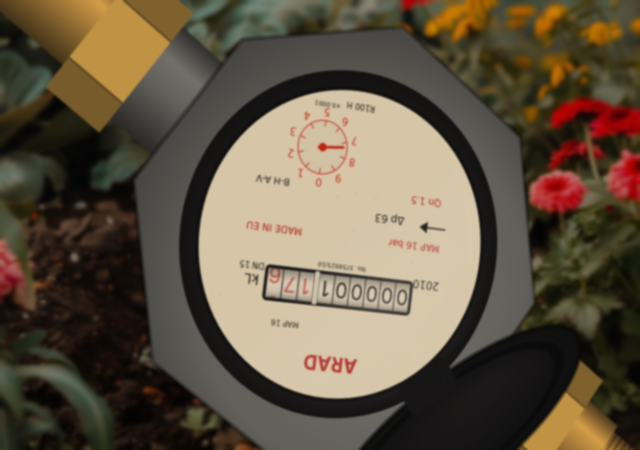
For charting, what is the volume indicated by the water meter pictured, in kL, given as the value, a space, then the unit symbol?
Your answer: 1.1757 kL
